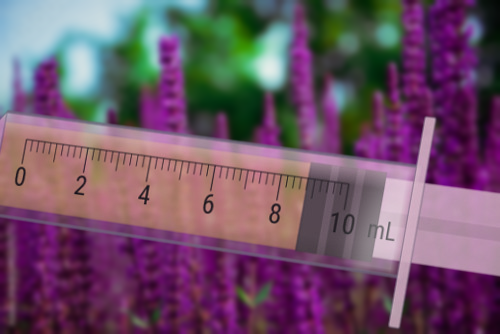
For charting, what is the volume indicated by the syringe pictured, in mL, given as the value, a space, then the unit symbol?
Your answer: 8.8 mL
